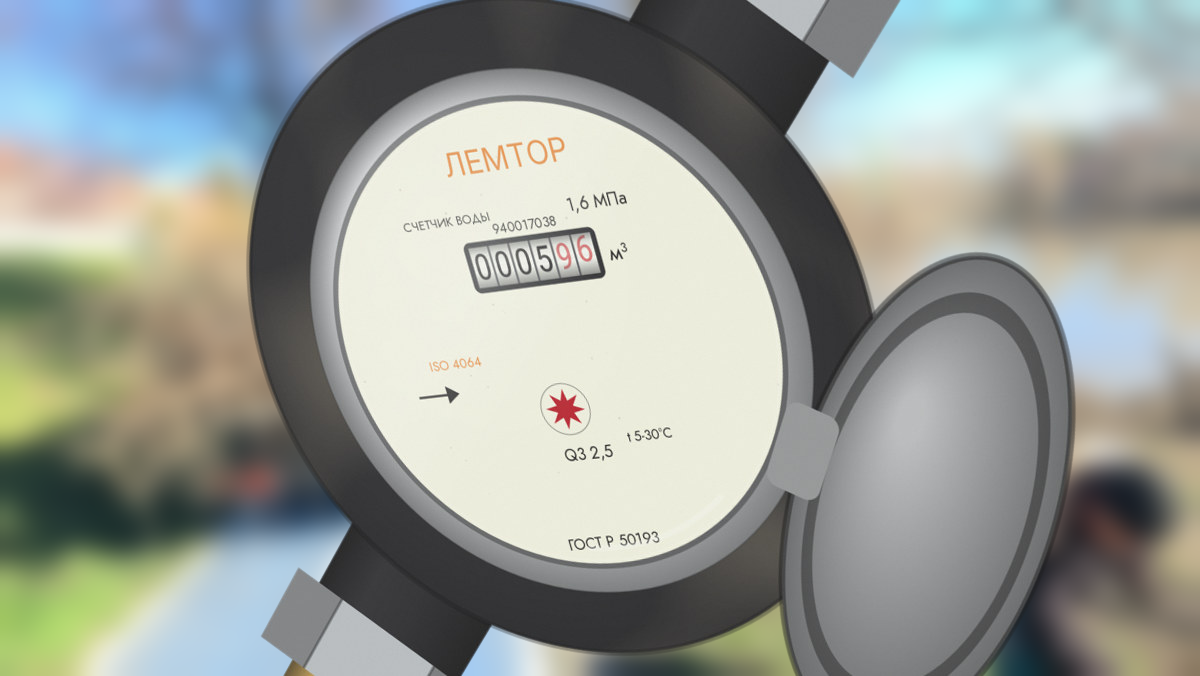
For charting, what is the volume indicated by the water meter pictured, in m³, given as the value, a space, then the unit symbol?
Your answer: 5.96 m³
